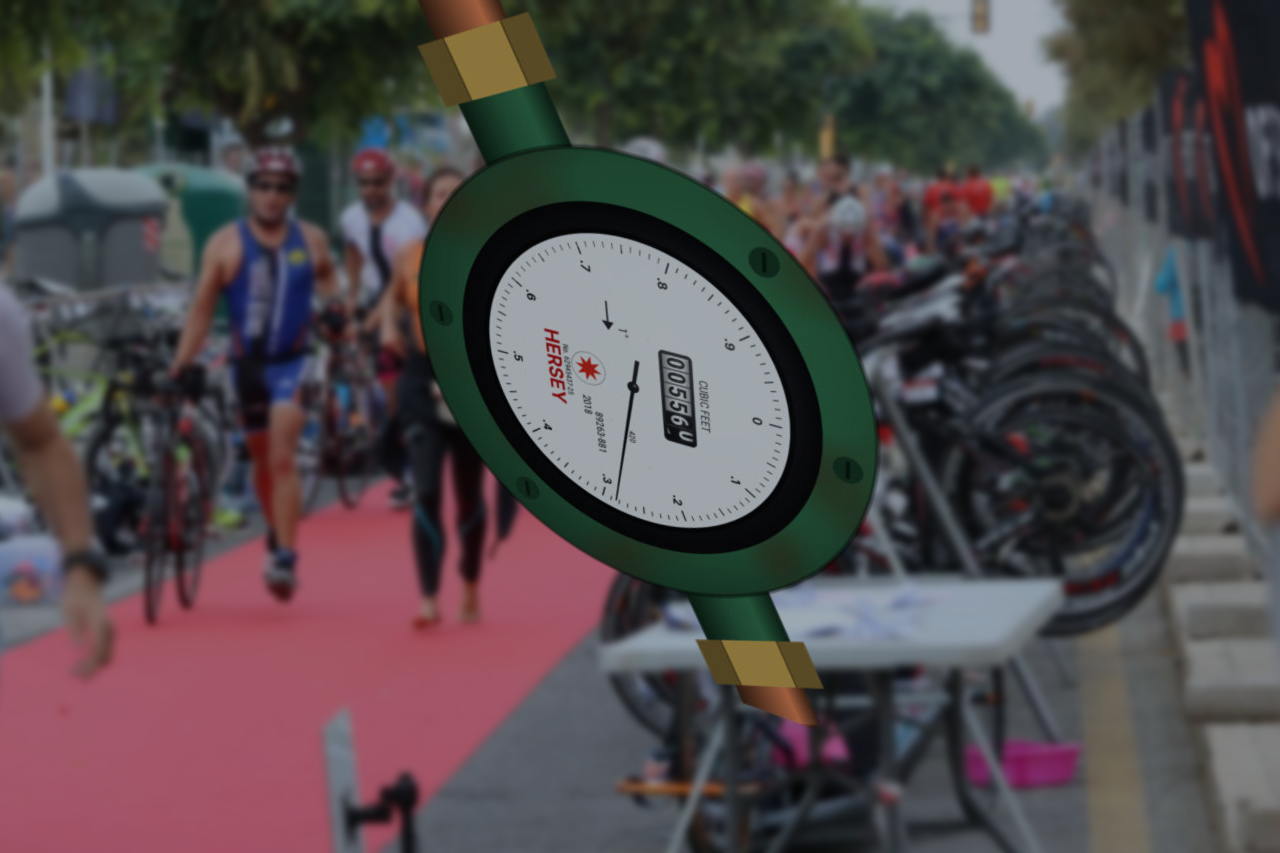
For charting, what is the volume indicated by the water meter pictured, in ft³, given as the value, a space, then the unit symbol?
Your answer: 5560.28 ft³
